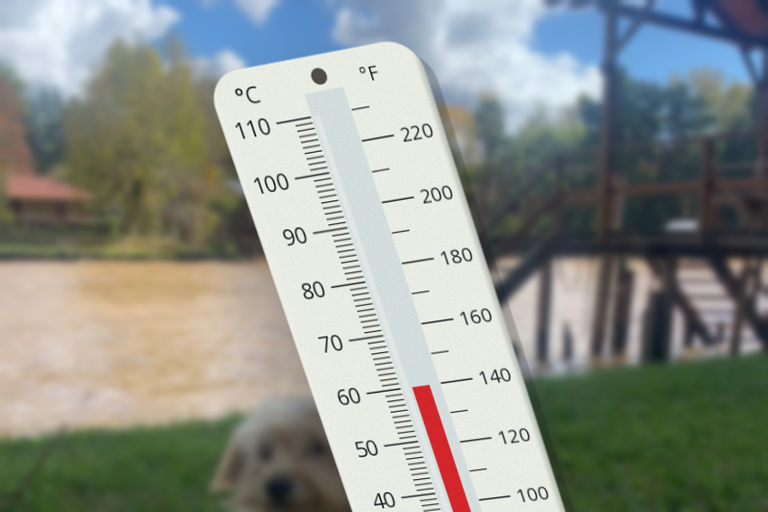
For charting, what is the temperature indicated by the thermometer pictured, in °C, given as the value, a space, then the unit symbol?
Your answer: 60 °C
